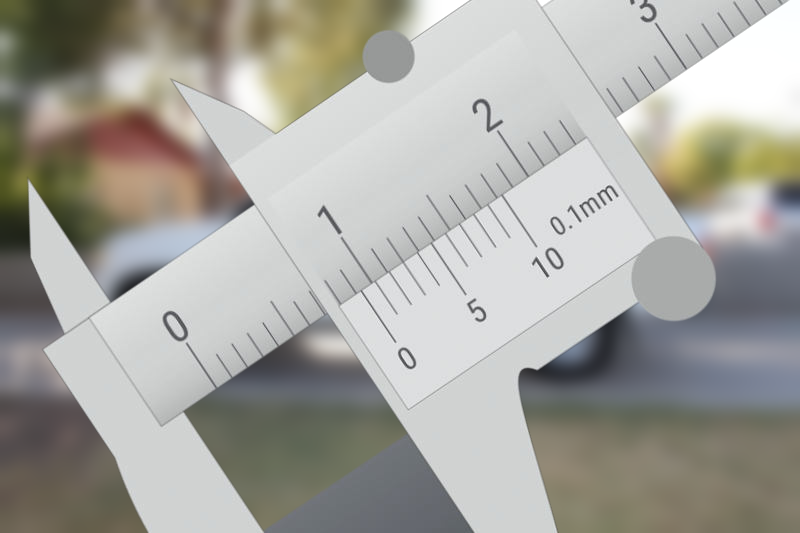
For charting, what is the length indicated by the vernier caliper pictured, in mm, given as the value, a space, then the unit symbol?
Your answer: 9.3 mm
